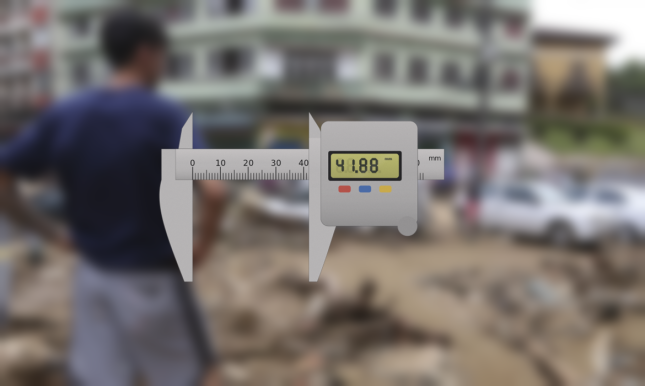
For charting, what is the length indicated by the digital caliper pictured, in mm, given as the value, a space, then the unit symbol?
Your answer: 41.88 mm
